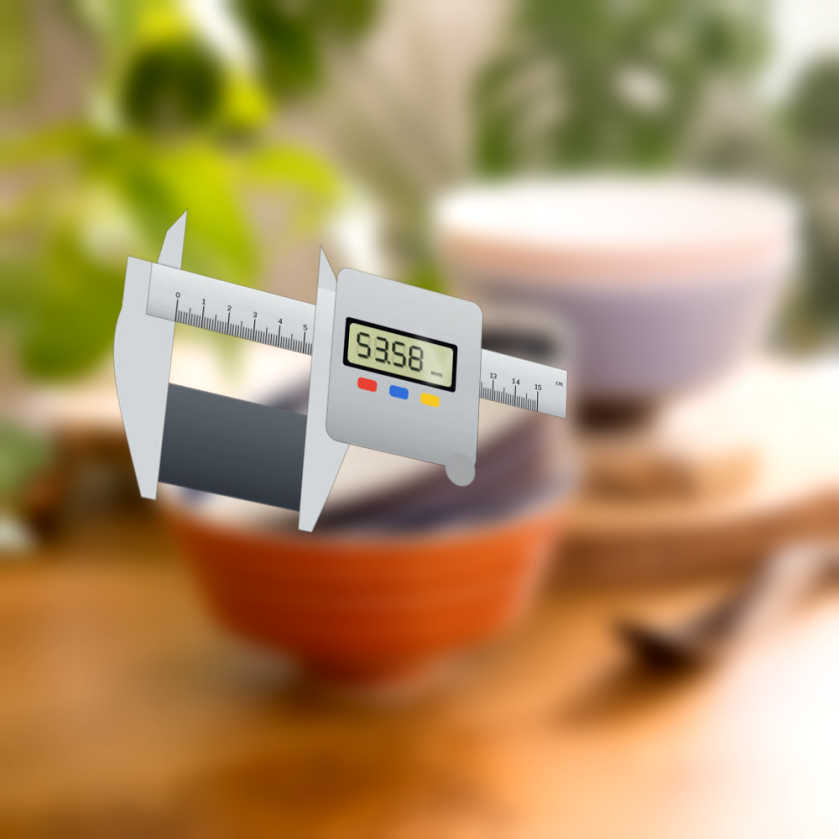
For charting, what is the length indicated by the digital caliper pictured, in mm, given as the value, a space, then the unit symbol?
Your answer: 53.58 mm
